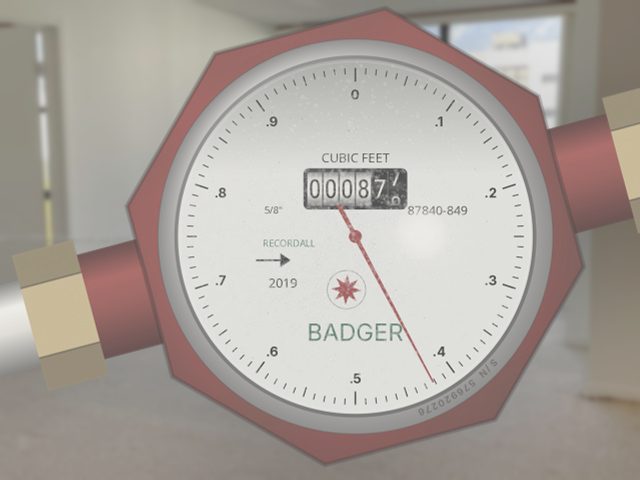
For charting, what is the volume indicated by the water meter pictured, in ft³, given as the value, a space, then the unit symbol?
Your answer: 877.42 ft³
